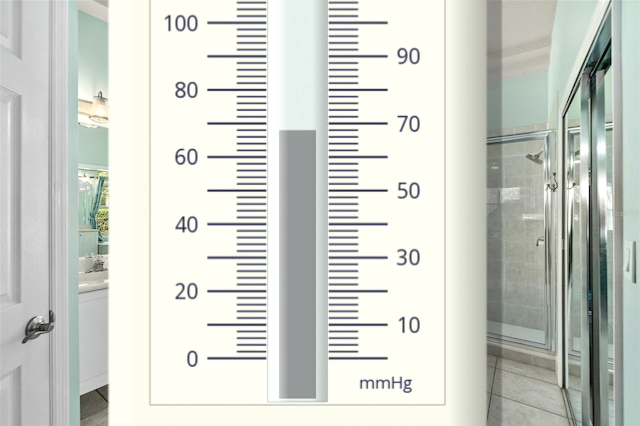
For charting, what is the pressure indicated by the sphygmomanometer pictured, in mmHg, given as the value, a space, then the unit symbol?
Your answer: 68 mmHg
